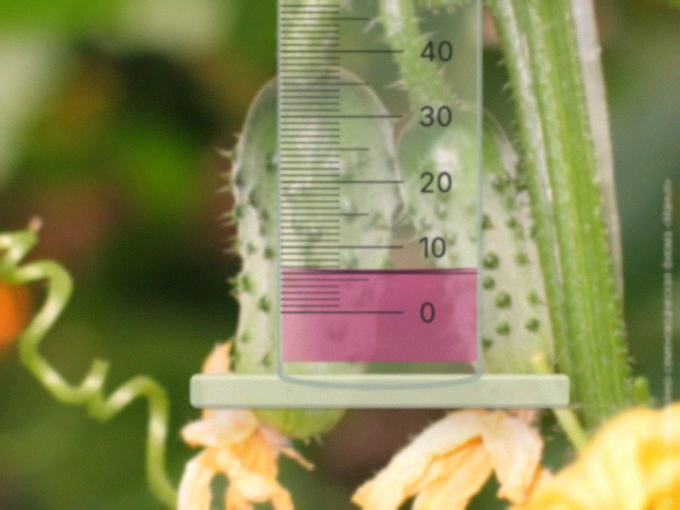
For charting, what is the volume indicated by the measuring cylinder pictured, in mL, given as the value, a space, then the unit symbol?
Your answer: 6 mL
